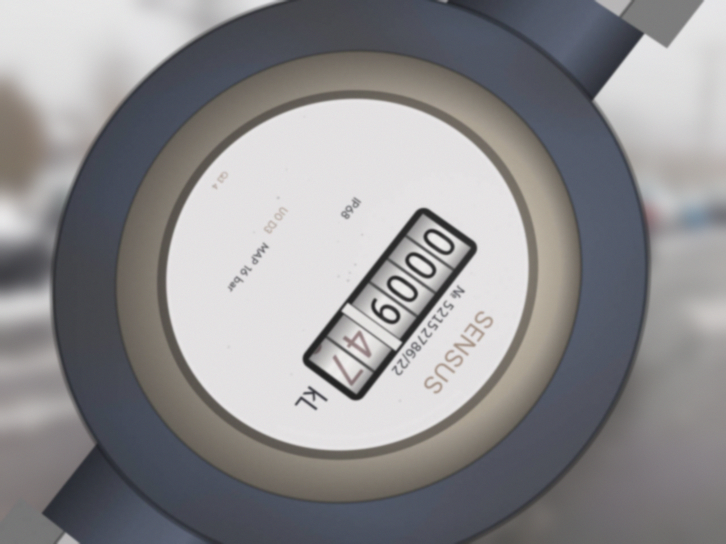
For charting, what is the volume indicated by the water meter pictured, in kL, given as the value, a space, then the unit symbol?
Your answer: 9.47 kL
